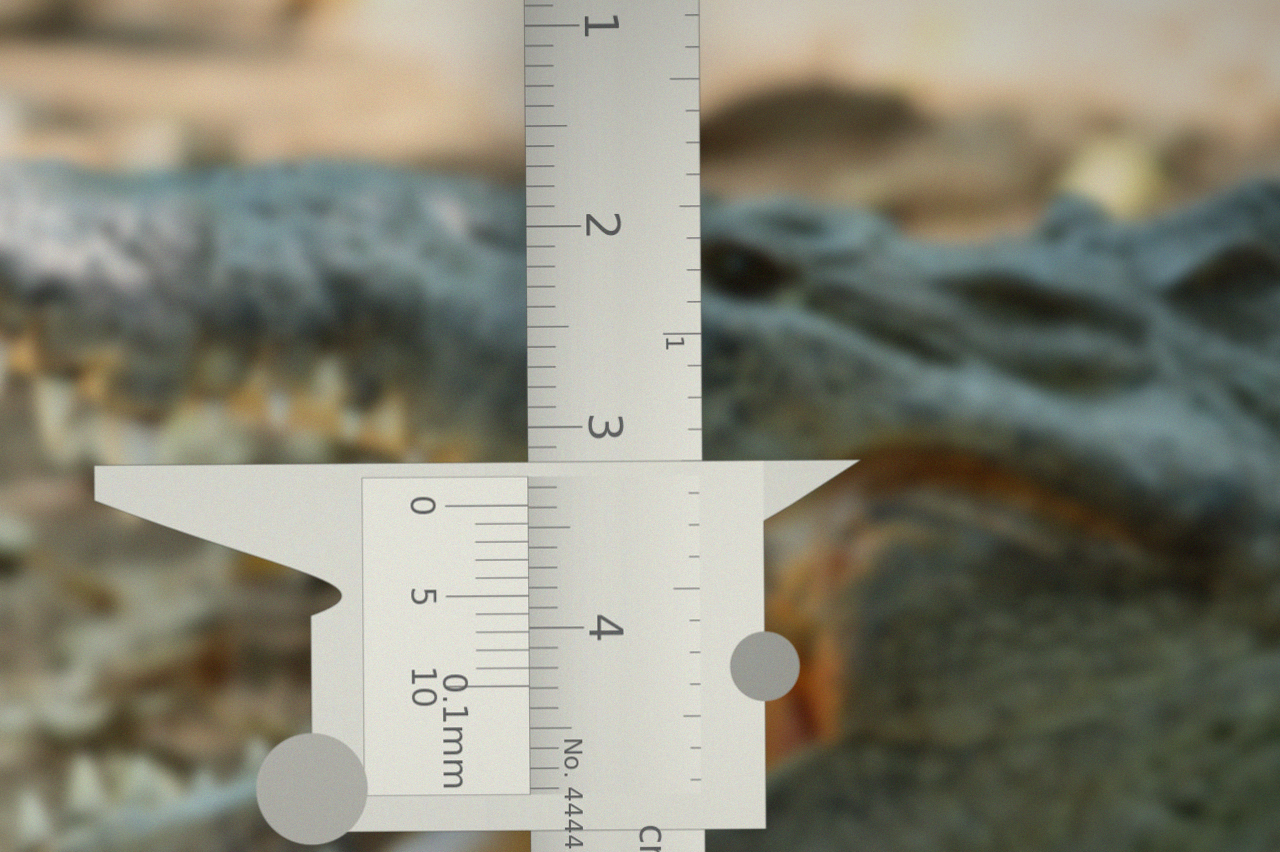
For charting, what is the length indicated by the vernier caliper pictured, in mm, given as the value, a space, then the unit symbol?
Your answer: 33.9 mm
